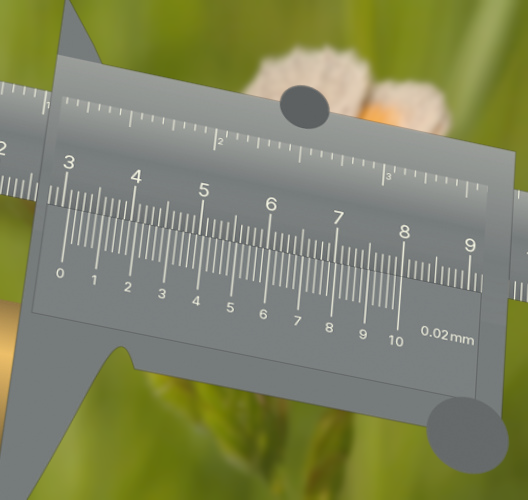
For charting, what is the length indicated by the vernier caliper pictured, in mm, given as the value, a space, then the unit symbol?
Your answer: 31.0 mm
